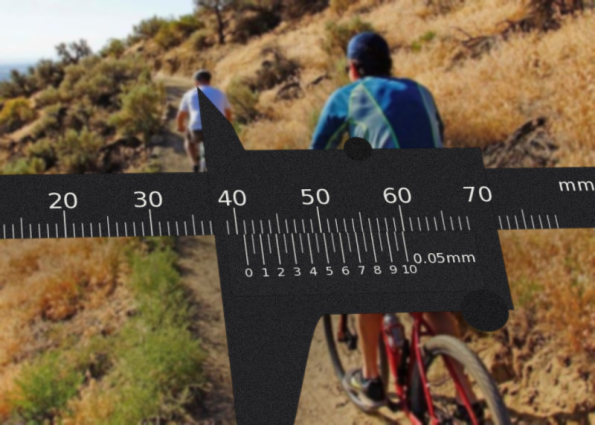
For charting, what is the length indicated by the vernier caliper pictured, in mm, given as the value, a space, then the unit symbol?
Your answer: 40.8 mm
